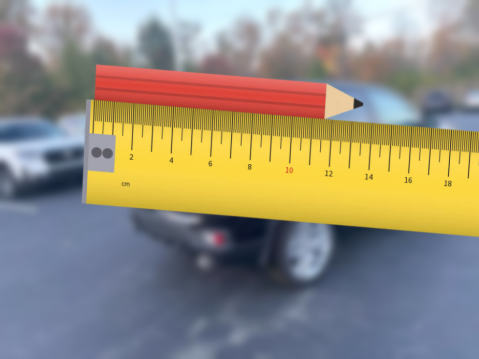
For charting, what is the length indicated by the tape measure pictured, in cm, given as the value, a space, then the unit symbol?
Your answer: 13.5 cm
